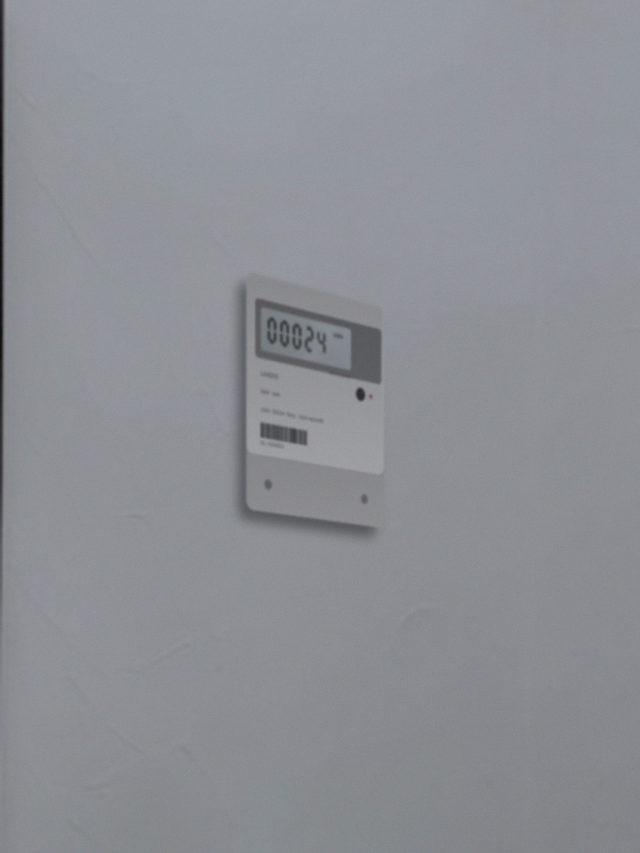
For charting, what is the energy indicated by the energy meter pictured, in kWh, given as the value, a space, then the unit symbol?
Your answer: 24 kWh
